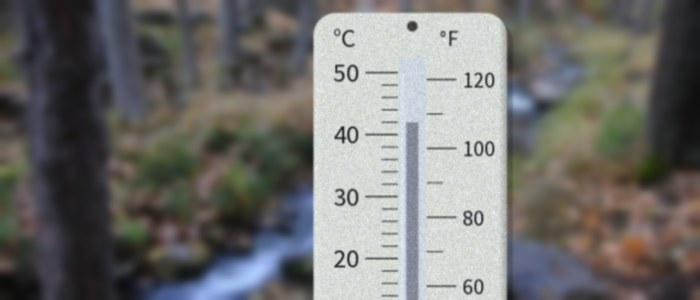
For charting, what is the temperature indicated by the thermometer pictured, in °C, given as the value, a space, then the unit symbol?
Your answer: 42 °C
